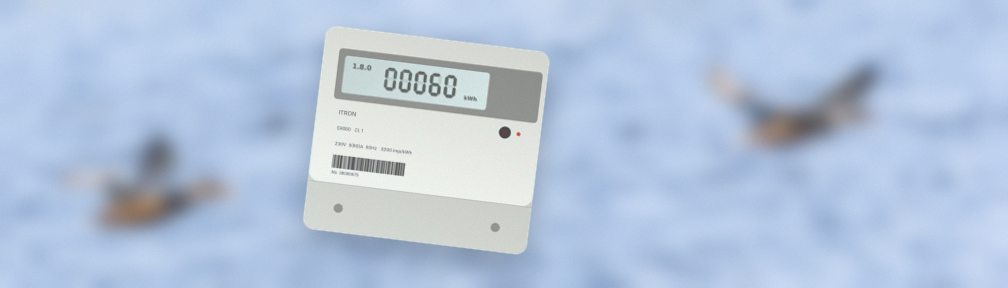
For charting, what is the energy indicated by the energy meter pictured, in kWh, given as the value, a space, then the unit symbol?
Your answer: 60 kWh
